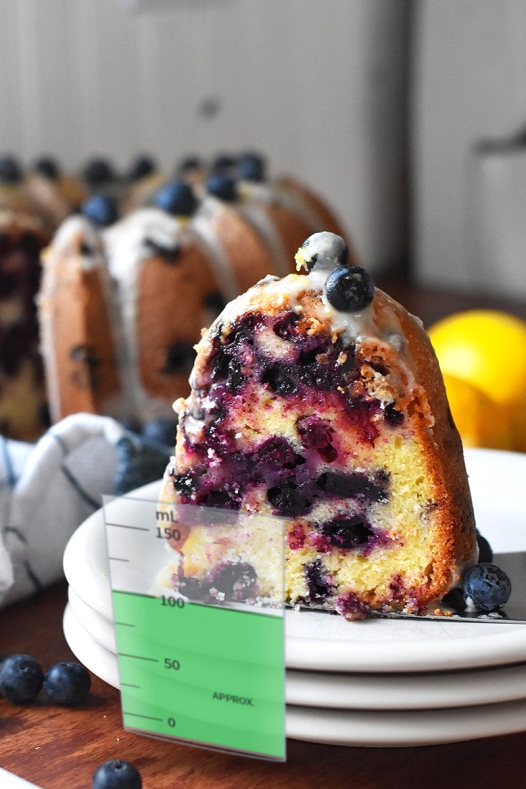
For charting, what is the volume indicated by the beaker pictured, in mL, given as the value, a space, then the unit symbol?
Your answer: 100 mL
